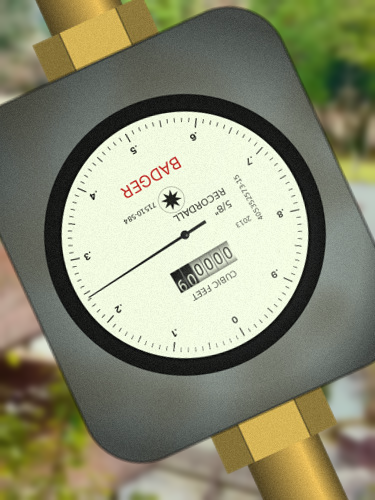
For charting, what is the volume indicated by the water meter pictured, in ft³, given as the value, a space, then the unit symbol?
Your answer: 9.24 ft³
